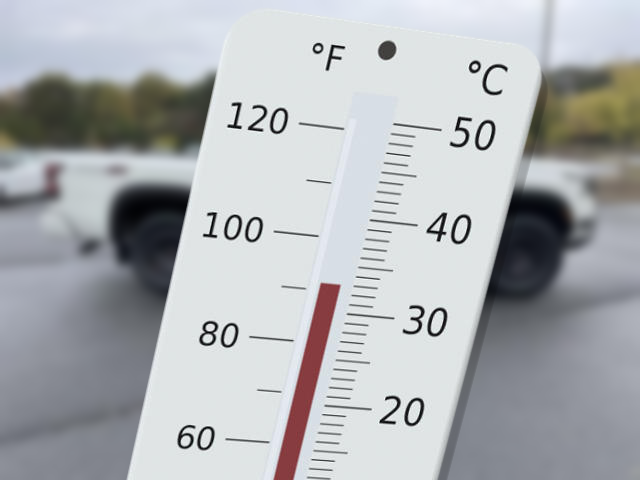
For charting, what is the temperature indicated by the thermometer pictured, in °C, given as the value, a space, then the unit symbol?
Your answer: 33 °C
